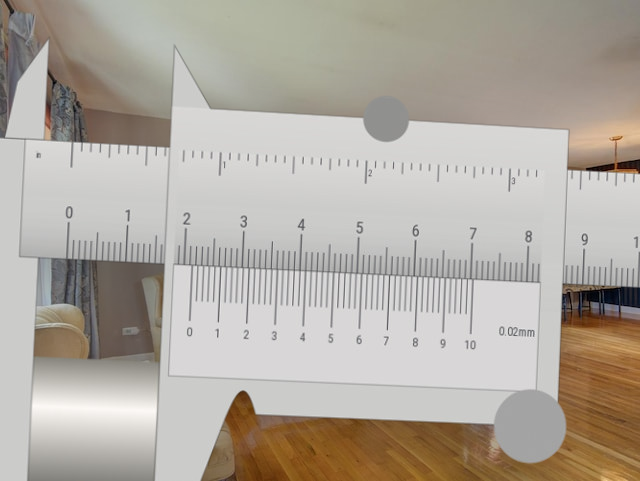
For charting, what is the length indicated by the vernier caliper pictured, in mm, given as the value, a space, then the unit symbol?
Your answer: 21.4 mm
